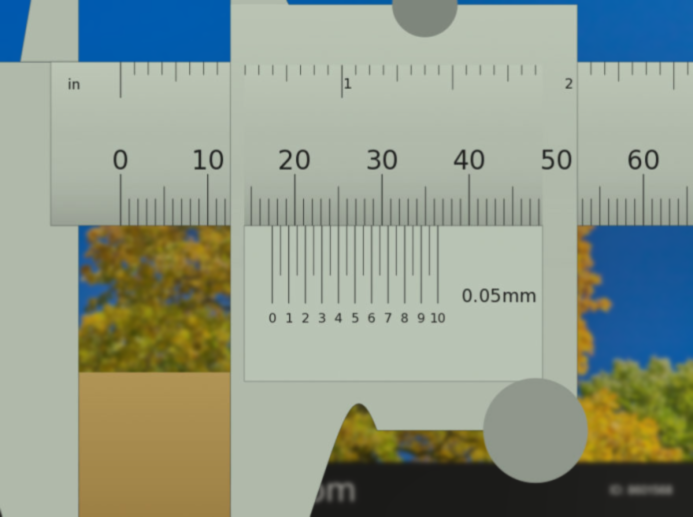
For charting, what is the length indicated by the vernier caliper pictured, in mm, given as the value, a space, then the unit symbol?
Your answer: 17.4 mm
